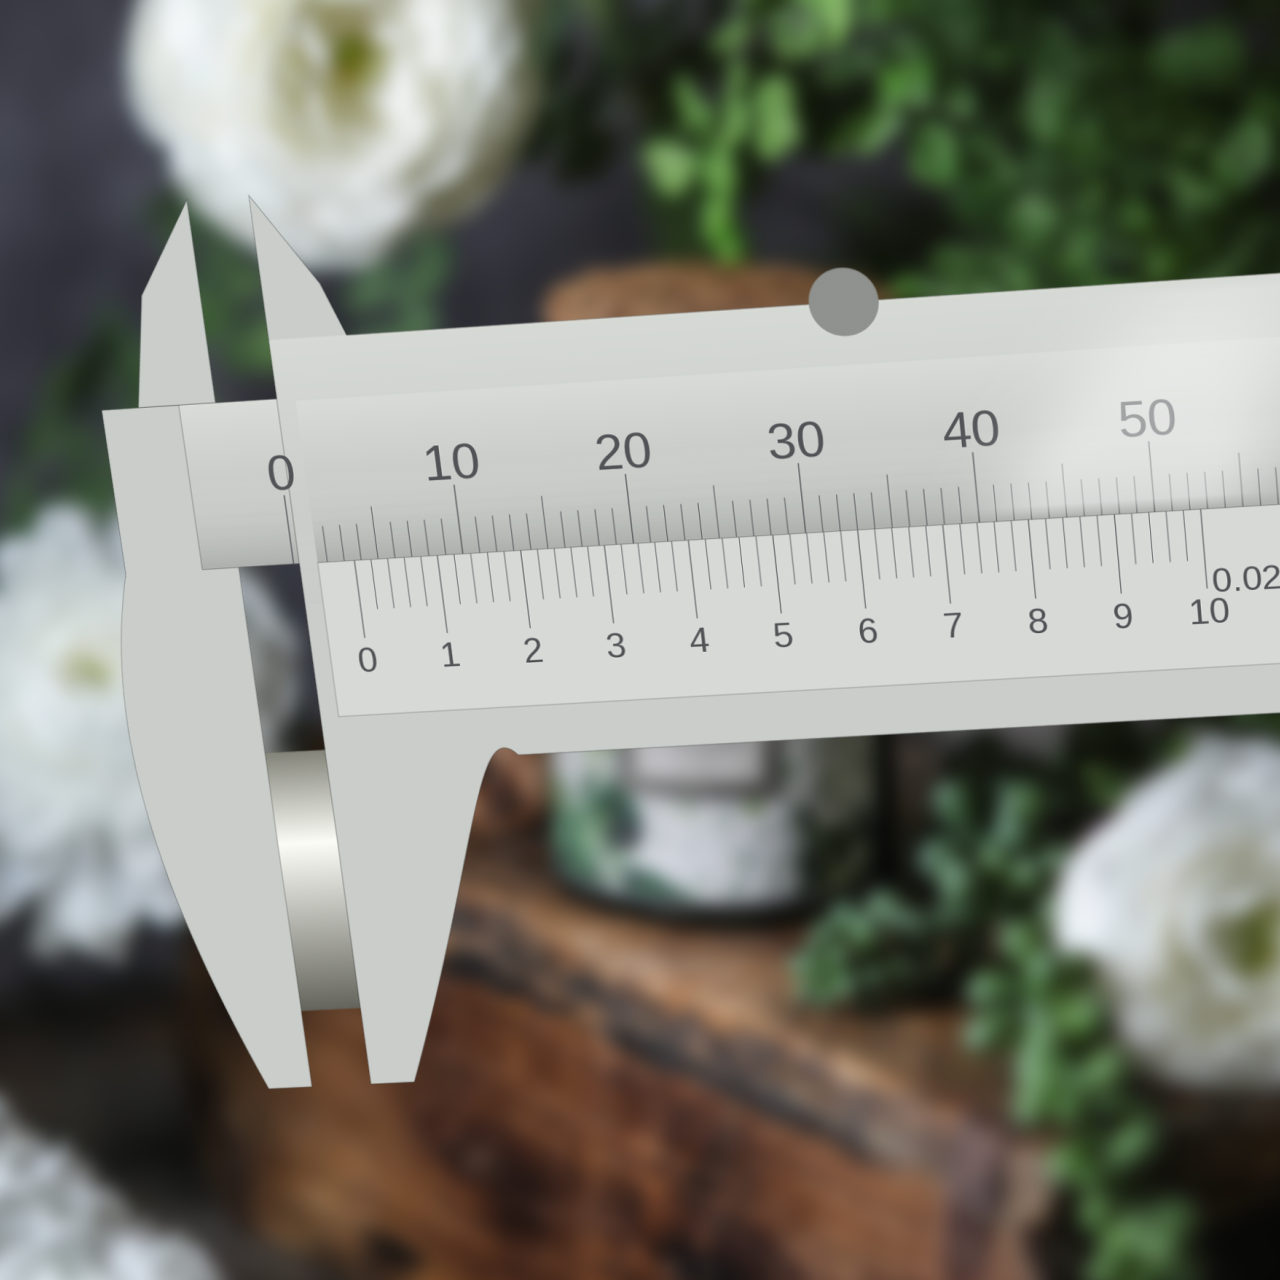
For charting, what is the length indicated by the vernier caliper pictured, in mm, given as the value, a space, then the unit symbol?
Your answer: 3.6 mm
